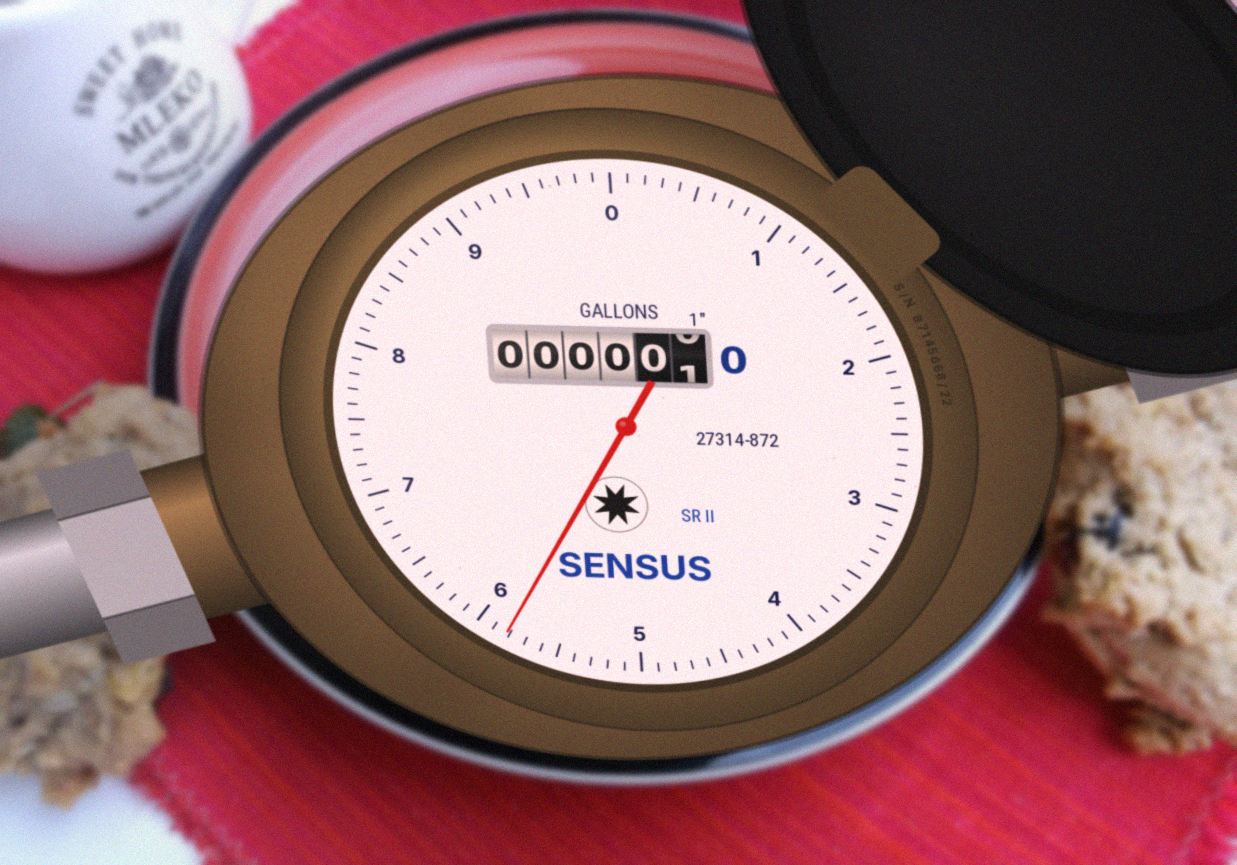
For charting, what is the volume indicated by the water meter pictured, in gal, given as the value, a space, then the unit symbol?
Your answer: 5.8 gal
